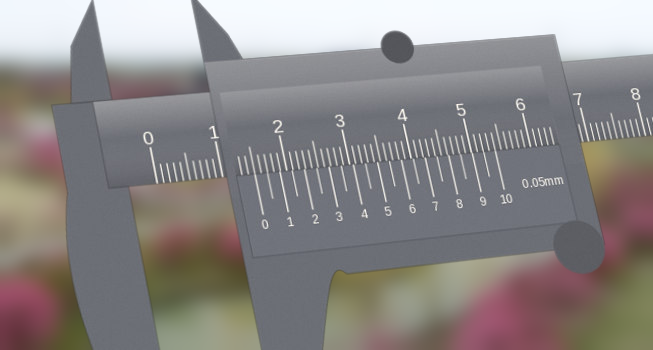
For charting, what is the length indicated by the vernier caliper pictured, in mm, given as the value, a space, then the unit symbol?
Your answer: 15.0 mm
